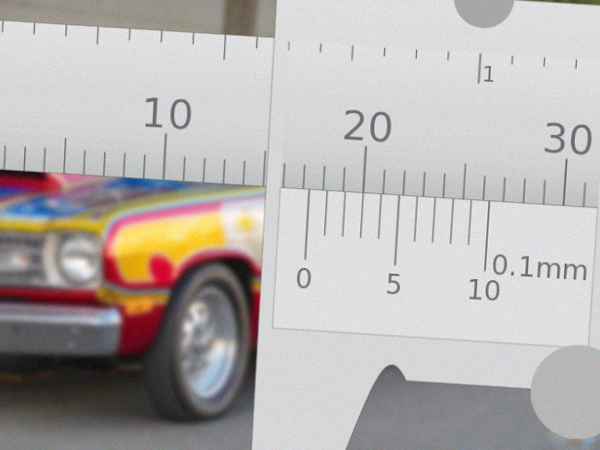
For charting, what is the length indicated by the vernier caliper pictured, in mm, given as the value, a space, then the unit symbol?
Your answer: 17.3 mm
